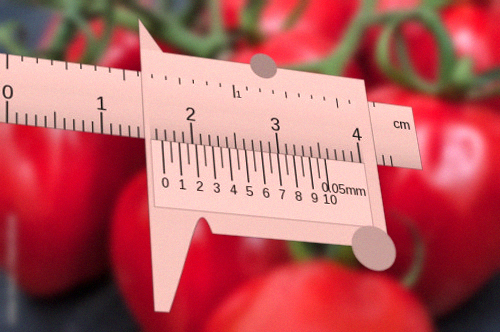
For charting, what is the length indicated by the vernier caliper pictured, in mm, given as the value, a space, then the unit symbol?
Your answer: 16.6 mm
